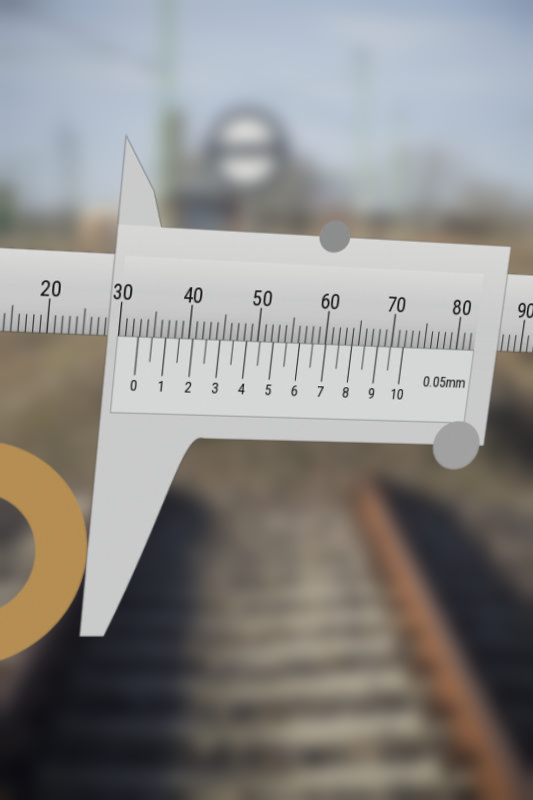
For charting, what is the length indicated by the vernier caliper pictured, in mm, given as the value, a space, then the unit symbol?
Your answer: 32.8 mm
